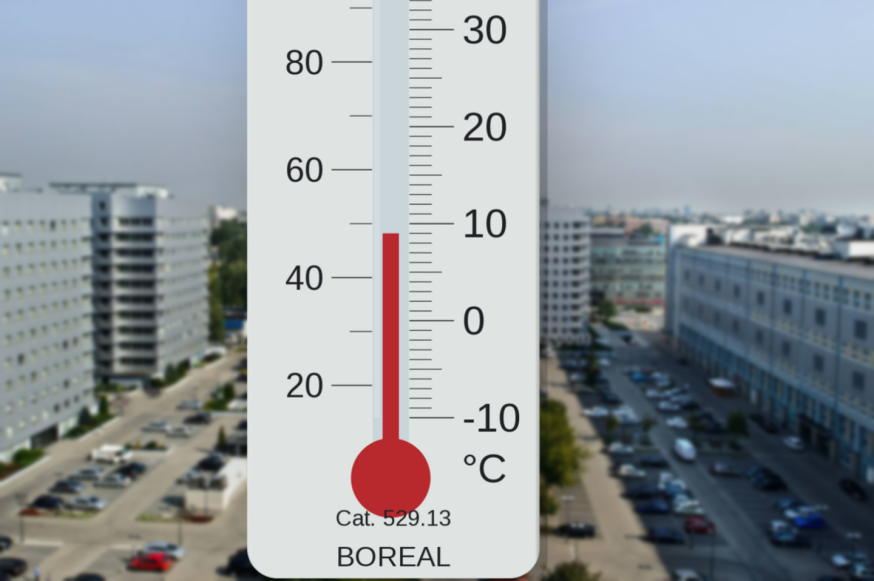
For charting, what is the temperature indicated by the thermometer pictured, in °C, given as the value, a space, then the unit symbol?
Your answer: 9 °C
